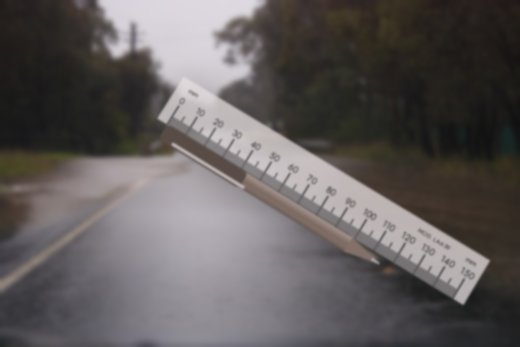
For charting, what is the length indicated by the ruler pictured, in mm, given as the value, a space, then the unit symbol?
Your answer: 115 mm
